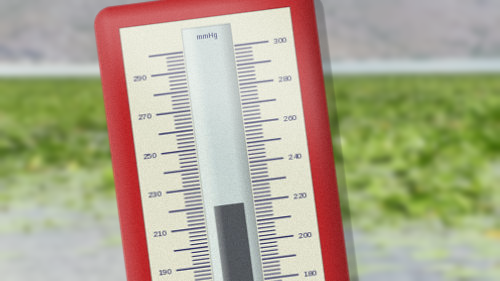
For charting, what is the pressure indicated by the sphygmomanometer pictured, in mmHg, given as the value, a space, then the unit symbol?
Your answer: 220 mmHg
